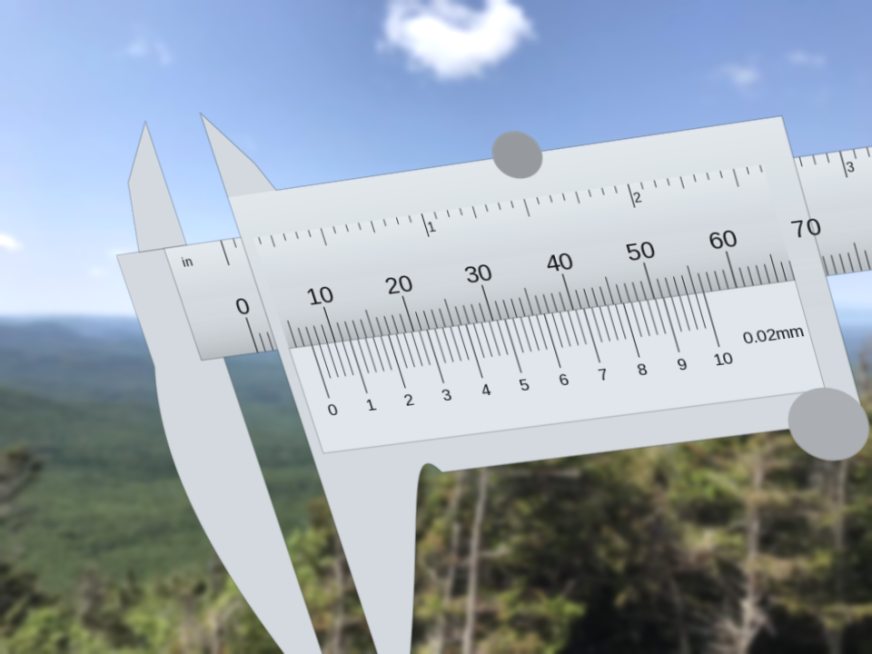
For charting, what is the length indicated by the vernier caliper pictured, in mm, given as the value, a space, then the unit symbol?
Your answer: 7.0 mm
